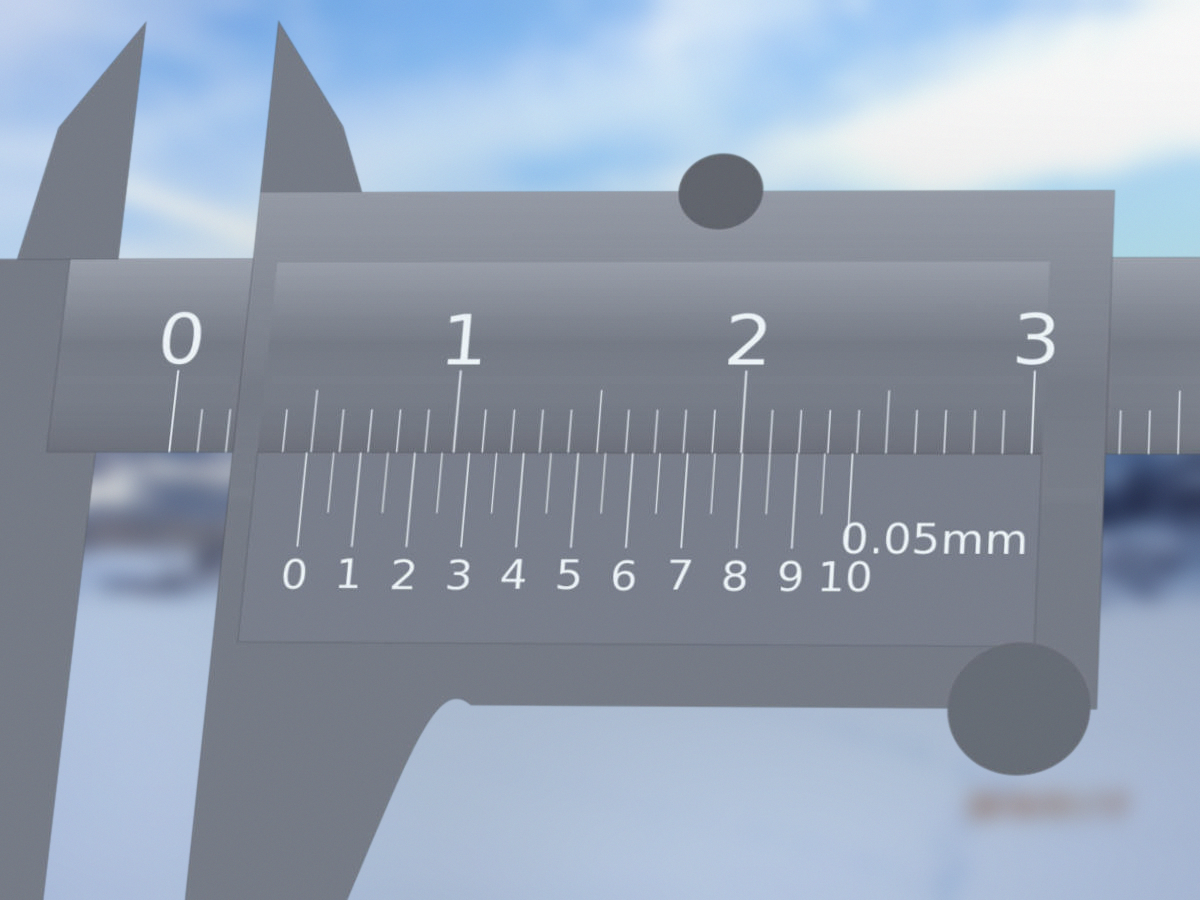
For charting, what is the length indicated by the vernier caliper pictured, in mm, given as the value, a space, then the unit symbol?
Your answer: 4.85 mm
